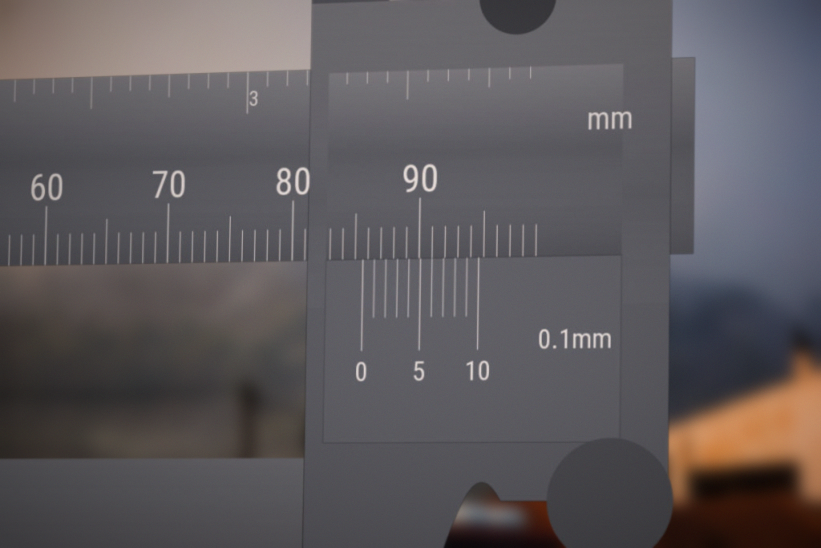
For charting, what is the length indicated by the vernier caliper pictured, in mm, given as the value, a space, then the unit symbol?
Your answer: 85.6 mm
